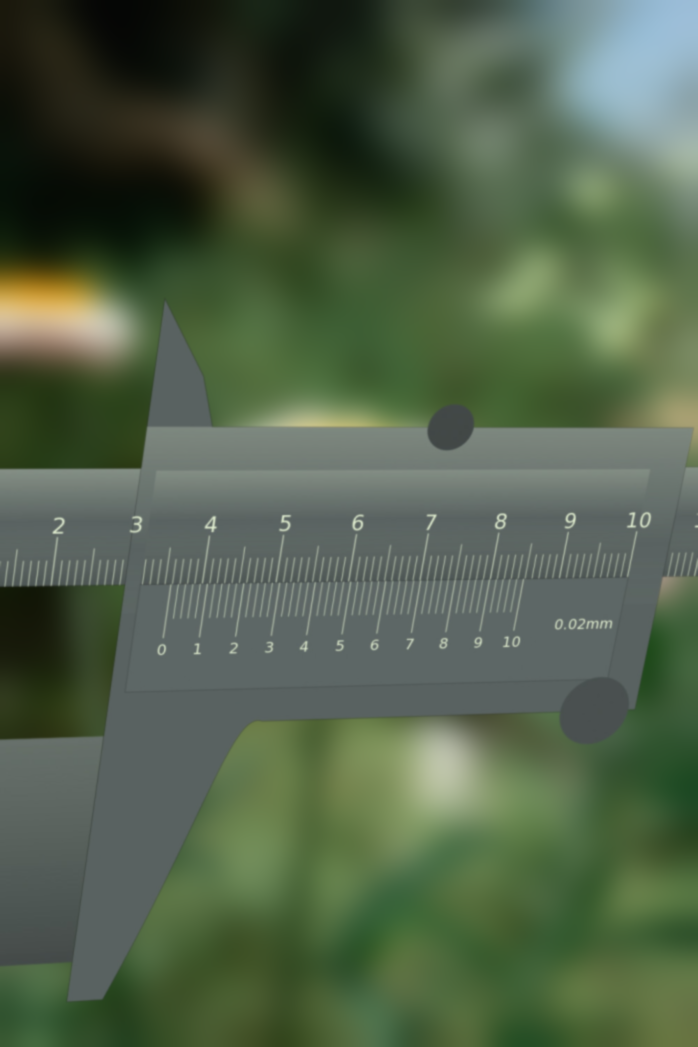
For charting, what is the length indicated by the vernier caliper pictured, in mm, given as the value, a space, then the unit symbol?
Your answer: 35.8 mm
